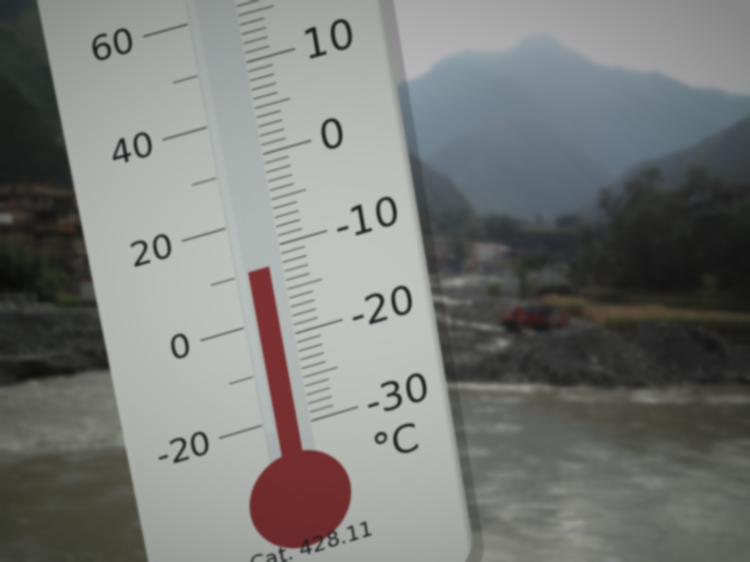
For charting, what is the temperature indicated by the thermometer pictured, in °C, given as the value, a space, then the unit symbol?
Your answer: -12 °C
